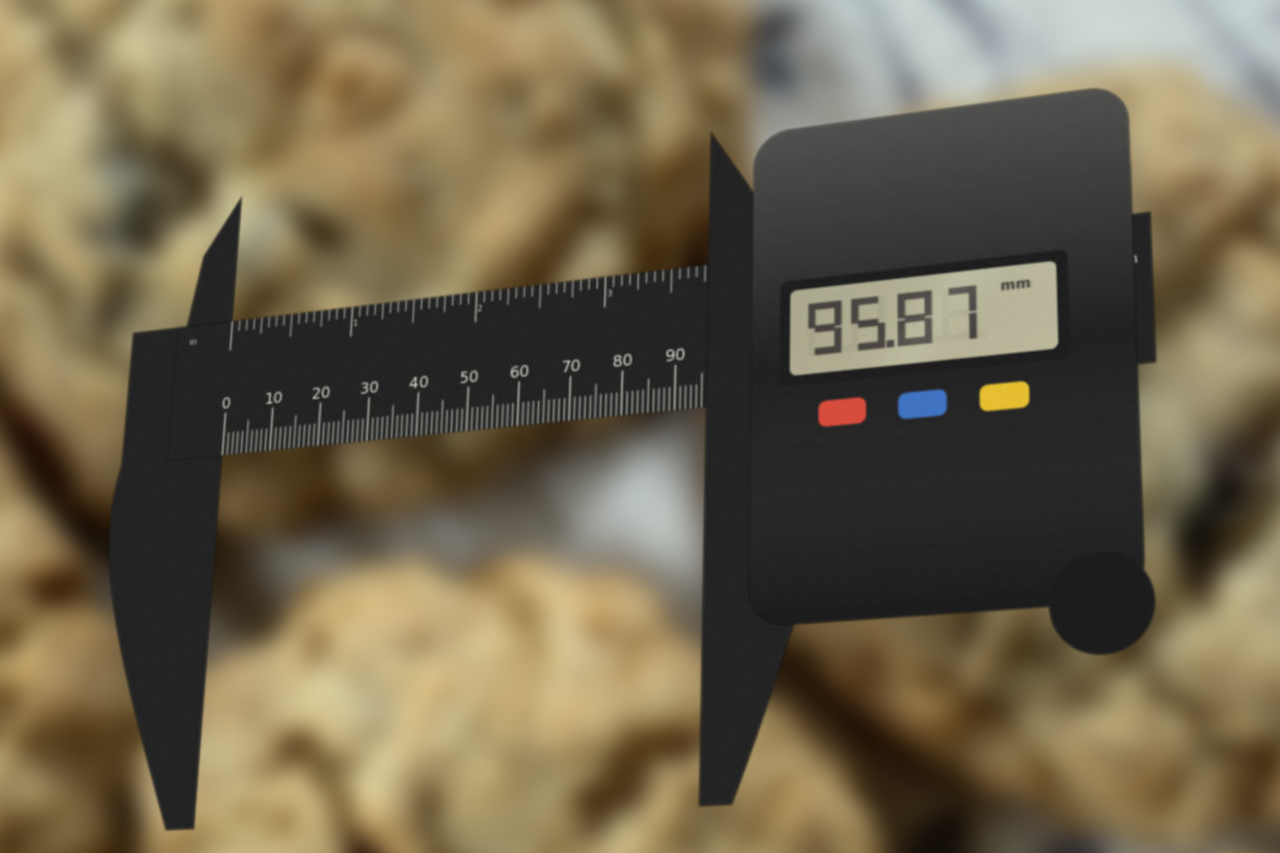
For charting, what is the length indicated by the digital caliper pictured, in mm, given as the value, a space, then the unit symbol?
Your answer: 95.87 mm
